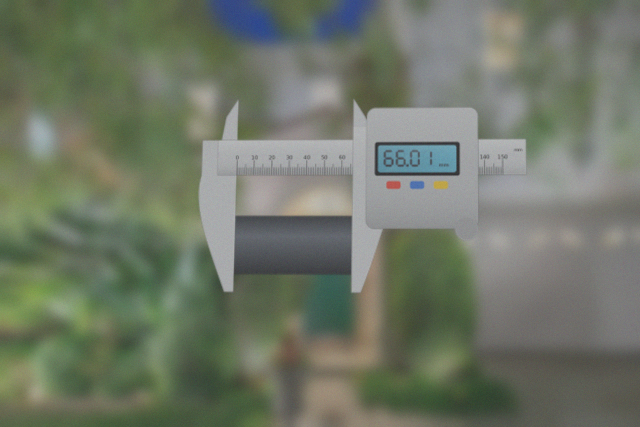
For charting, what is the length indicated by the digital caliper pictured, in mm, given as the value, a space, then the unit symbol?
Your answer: 66.01 mm
